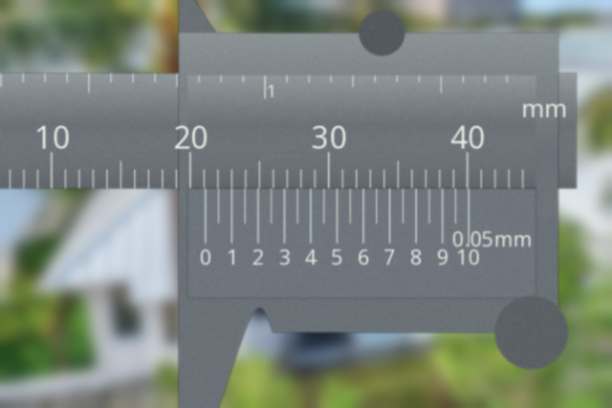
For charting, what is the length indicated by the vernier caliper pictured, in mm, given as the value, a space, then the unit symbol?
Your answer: 21.1 mm
